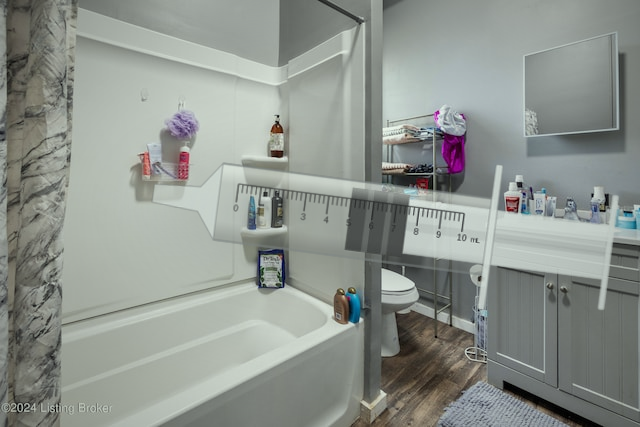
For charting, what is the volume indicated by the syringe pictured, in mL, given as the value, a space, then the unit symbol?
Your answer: 5 mL
